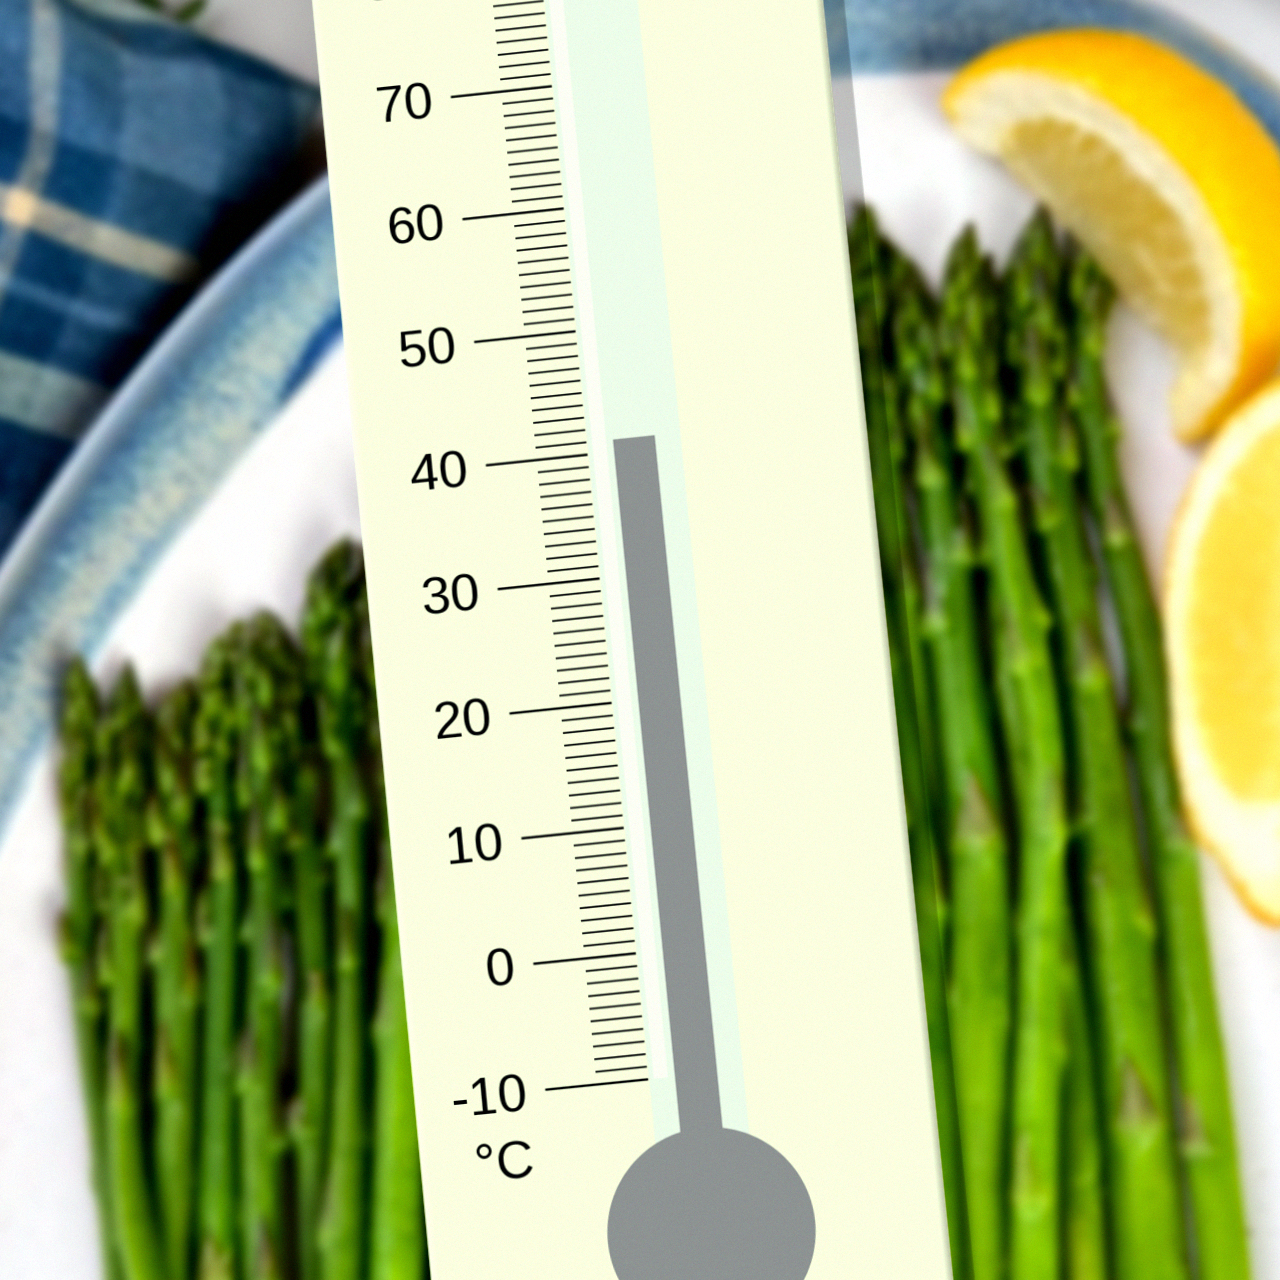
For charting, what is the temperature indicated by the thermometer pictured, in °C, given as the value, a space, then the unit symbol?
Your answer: 41 °C
